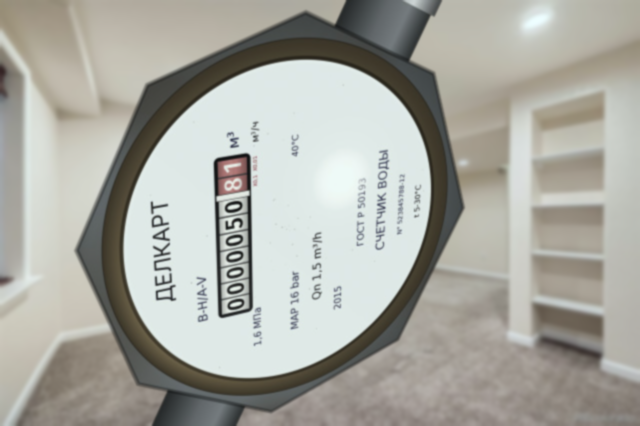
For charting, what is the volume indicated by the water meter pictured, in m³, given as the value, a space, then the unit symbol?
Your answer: 50.81 m³
